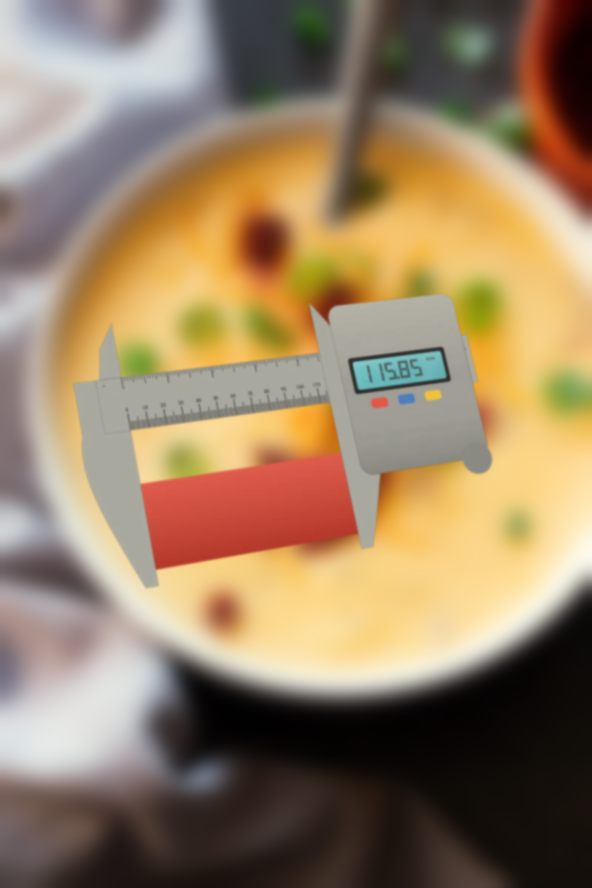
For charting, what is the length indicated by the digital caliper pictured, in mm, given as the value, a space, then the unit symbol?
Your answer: 115.85 mm
